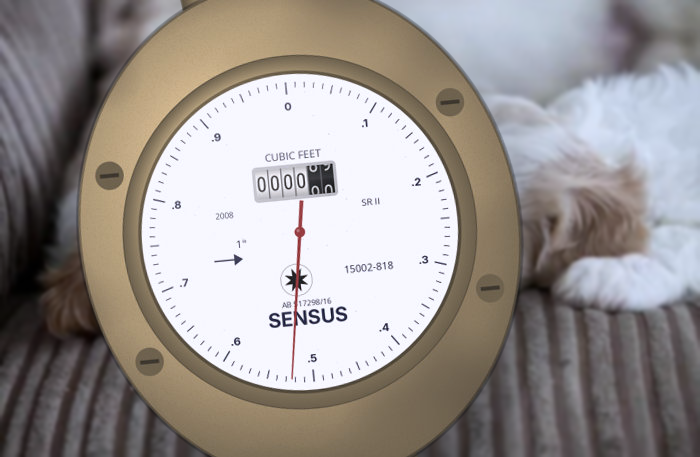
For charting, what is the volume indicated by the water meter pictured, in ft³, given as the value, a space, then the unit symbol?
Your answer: 89.52 ft³
